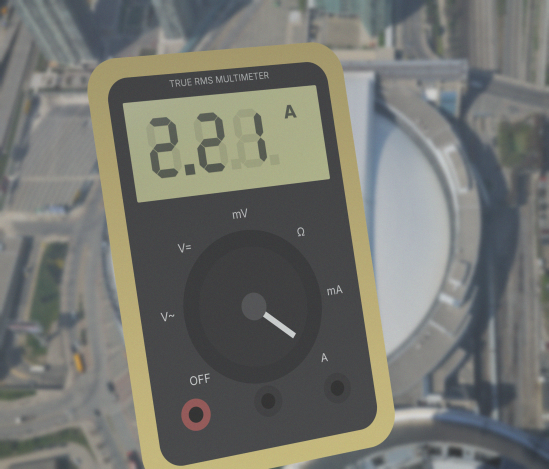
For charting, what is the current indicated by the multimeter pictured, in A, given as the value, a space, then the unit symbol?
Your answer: 2.21 A
